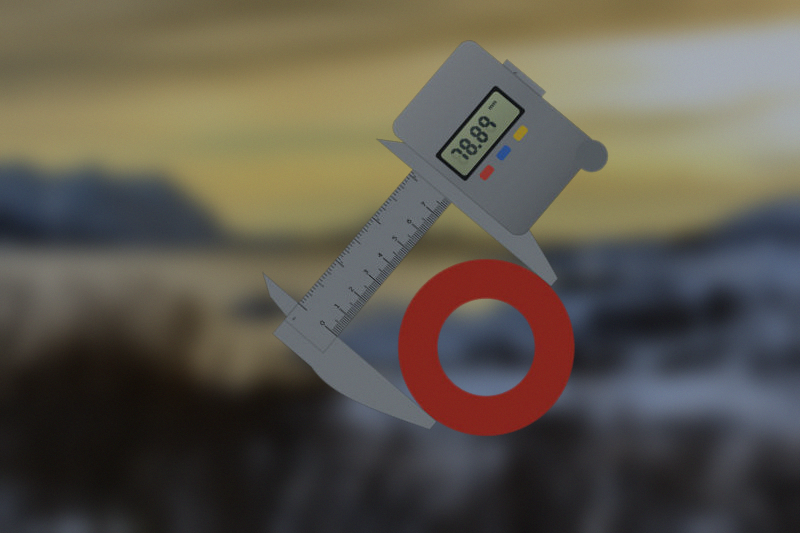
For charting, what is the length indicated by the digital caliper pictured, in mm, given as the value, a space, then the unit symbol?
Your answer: 78.89 mm
